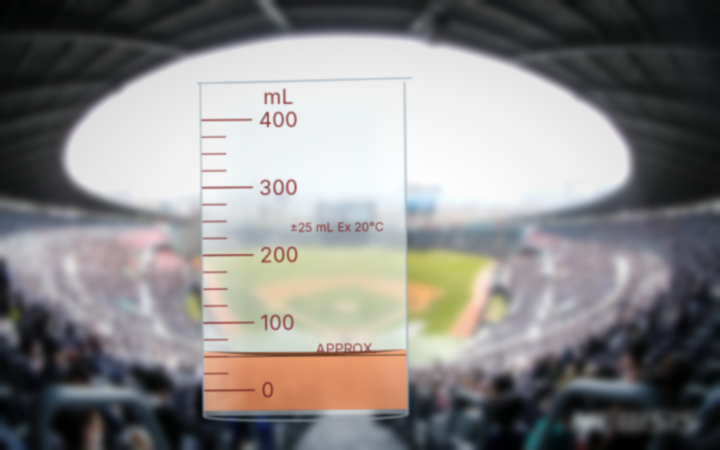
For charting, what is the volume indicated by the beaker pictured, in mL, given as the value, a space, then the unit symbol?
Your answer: 50 mL
